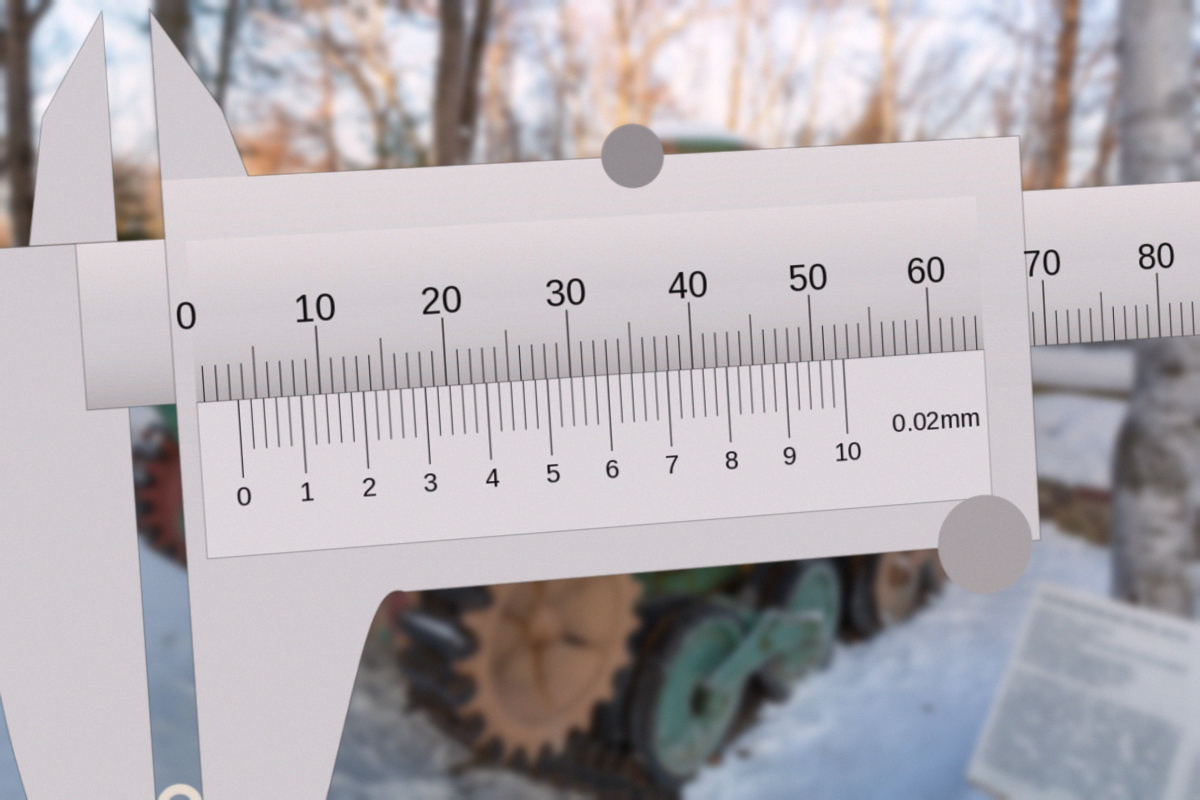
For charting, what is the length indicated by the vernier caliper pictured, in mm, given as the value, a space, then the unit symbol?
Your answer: 3.6 mm
